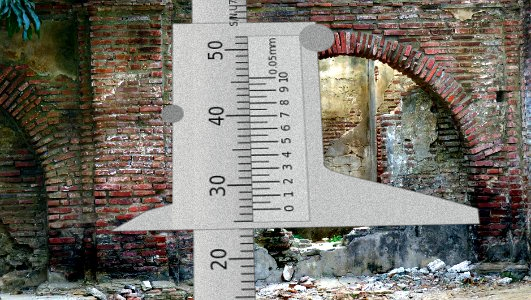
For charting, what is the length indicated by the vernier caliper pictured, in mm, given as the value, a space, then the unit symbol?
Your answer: 26.6 mm
